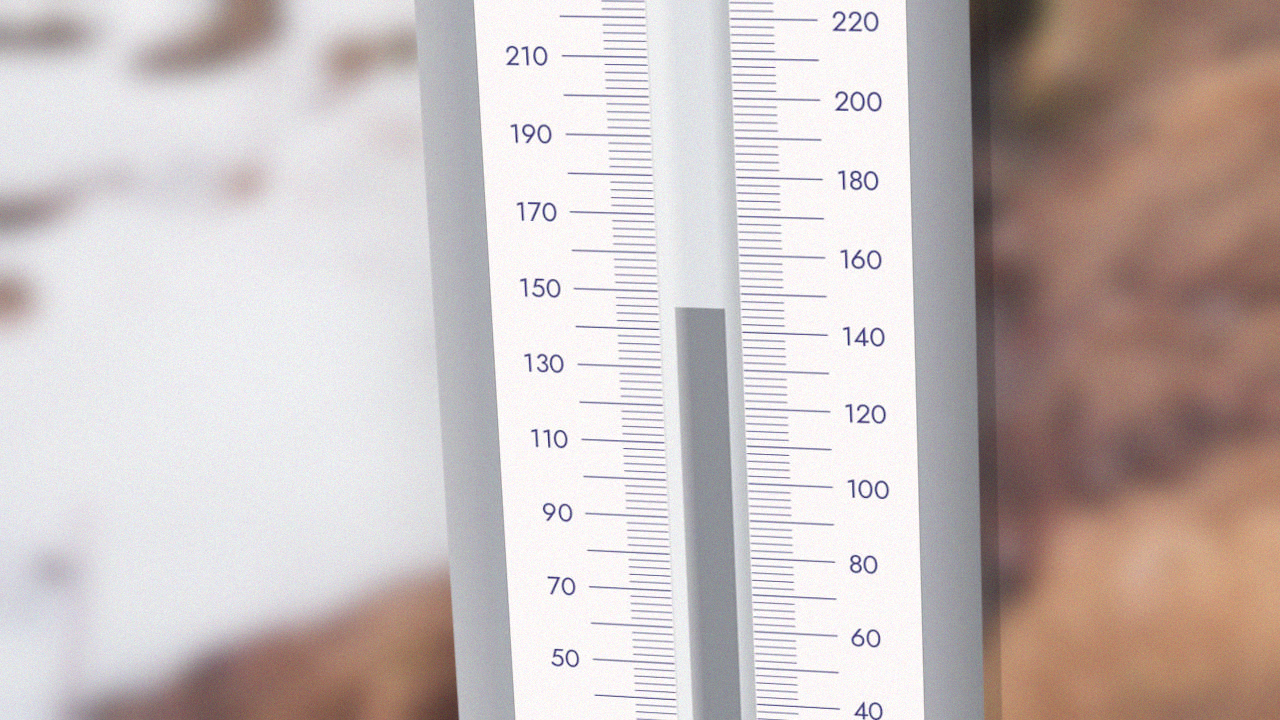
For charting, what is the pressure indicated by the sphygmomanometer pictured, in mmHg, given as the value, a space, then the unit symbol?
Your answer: 146 mmHg
